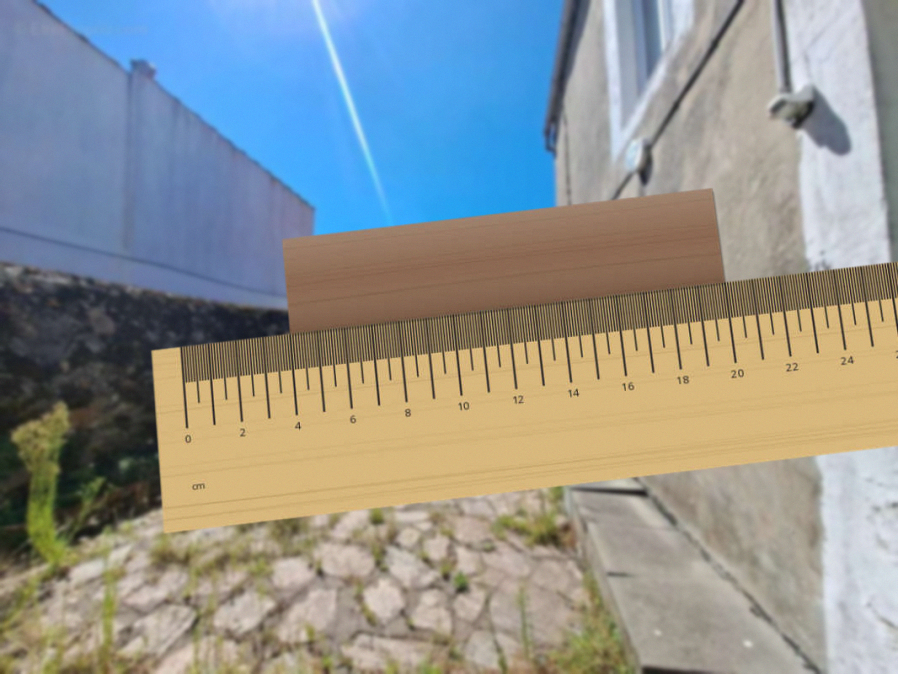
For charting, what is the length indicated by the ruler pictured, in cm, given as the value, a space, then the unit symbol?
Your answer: 16 cm
